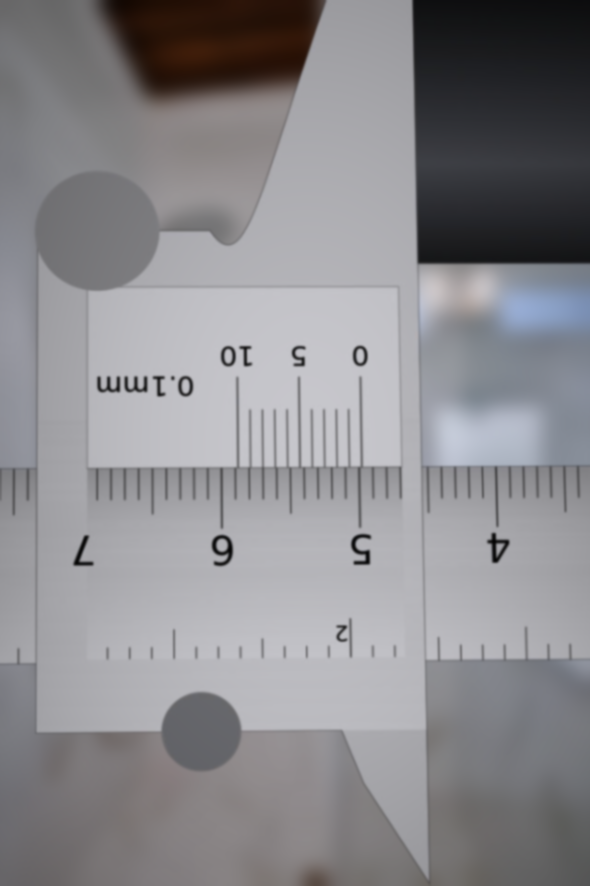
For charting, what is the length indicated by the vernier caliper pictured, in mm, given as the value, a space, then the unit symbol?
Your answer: 49.8 mm
